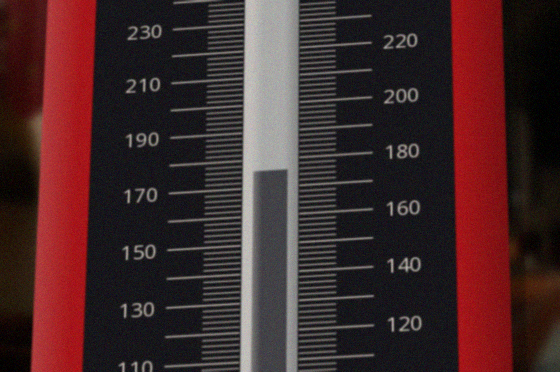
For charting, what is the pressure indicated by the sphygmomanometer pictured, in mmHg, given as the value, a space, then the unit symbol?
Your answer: 176 mmHg
